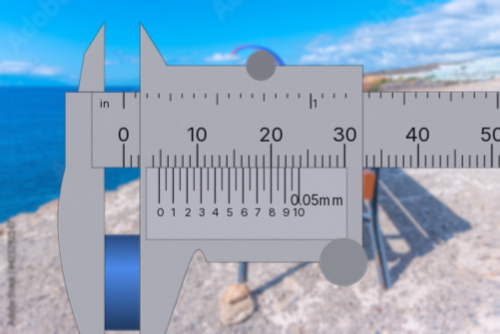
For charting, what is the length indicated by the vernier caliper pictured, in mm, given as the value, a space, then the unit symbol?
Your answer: 4.8 mm
